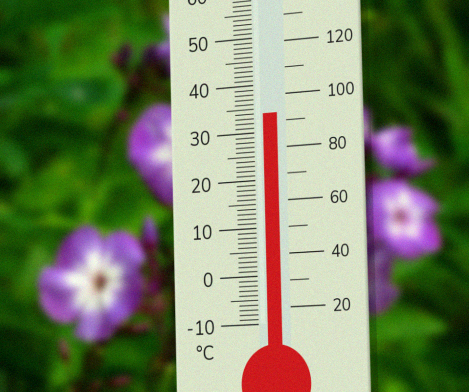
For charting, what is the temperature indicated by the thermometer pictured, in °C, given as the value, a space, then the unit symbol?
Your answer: 34 °C
